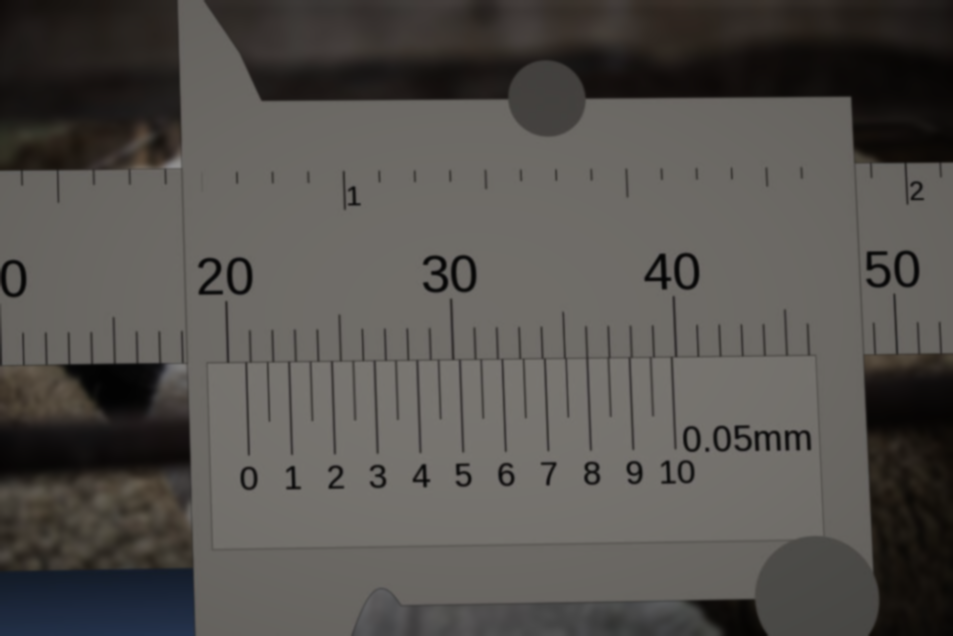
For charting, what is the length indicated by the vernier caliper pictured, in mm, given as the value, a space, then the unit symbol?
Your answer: 20.8 mm
